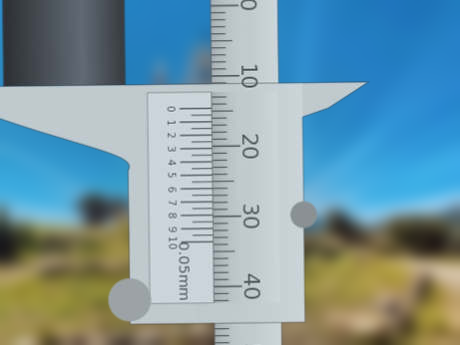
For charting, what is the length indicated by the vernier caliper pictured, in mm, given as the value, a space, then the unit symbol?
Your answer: 14.6 mm
